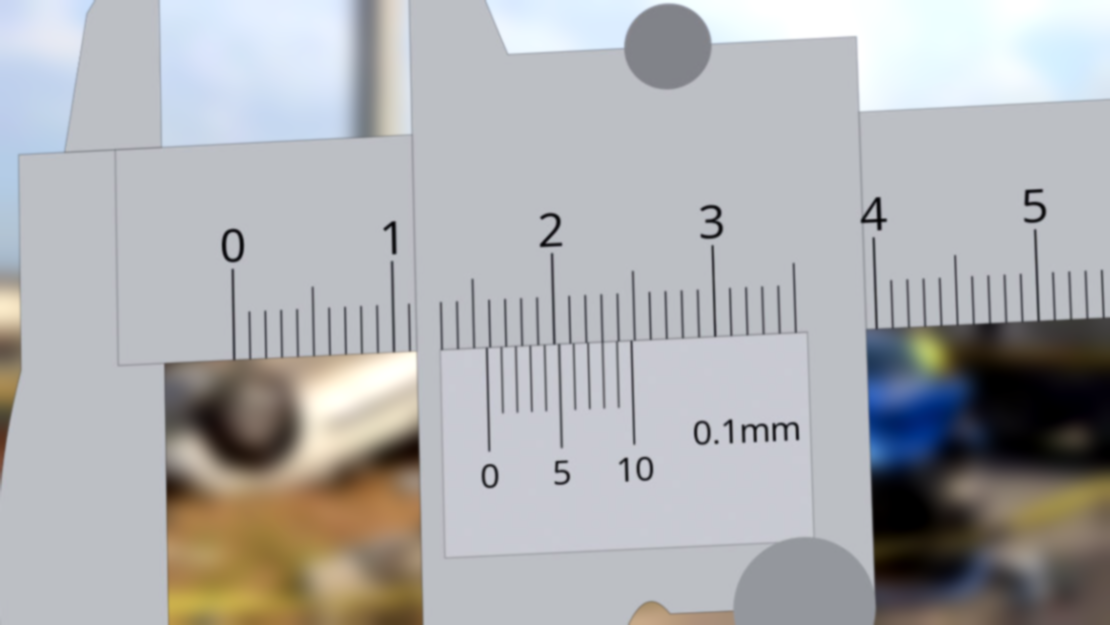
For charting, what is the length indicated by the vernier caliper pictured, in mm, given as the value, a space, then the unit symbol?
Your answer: 15.8 mm
